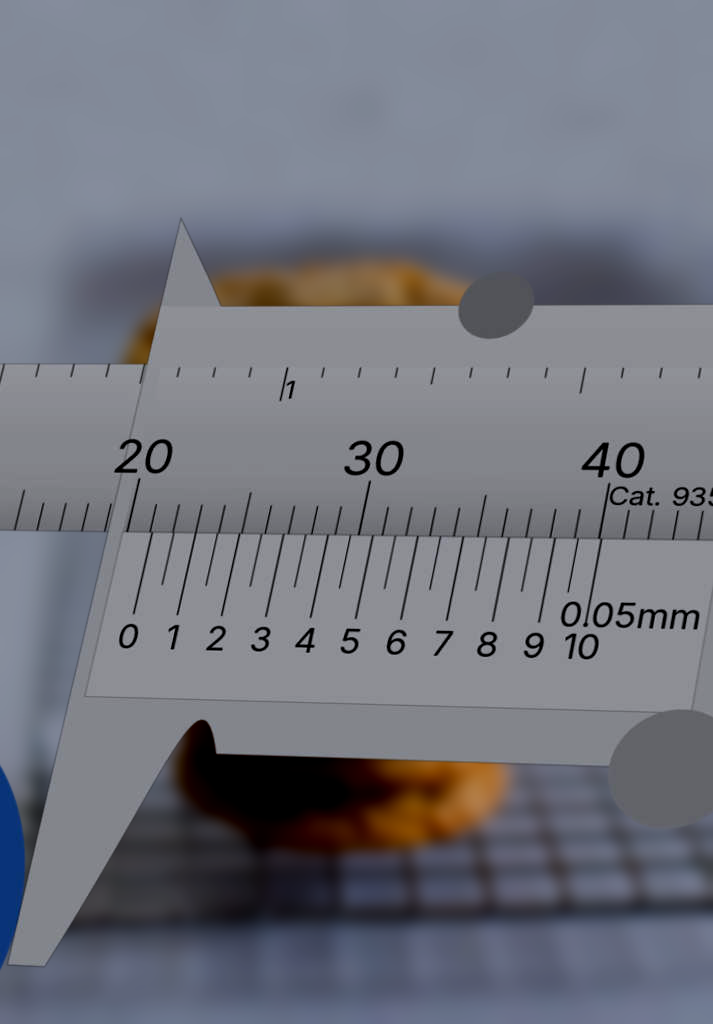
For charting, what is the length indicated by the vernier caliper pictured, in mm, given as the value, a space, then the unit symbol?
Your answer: 21.1 mm
